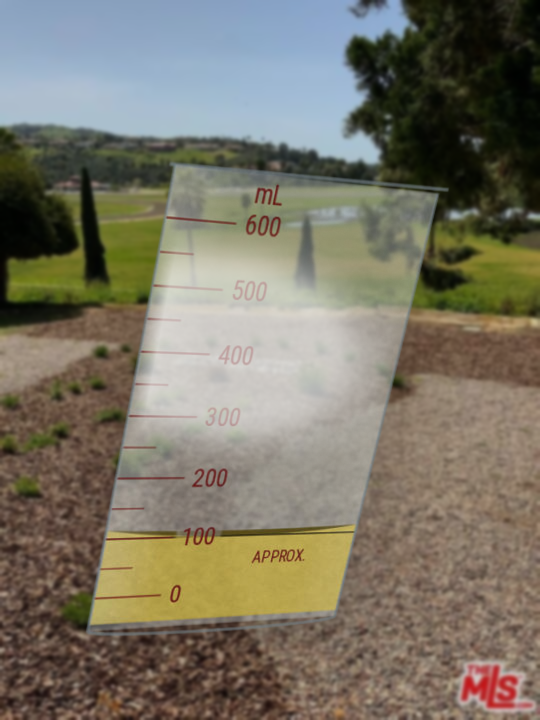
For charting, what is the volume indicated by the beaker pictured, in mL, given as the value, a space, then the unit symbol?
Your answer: 100 mL
